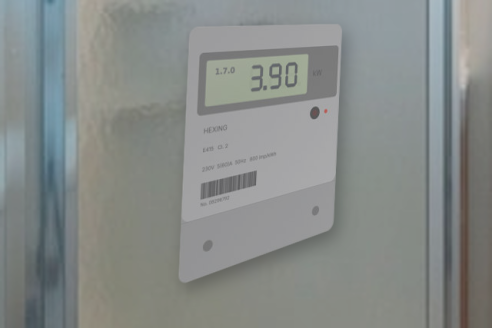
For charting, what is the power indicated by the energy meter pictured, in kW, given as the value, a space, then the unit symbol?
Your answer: 3.90 kW
